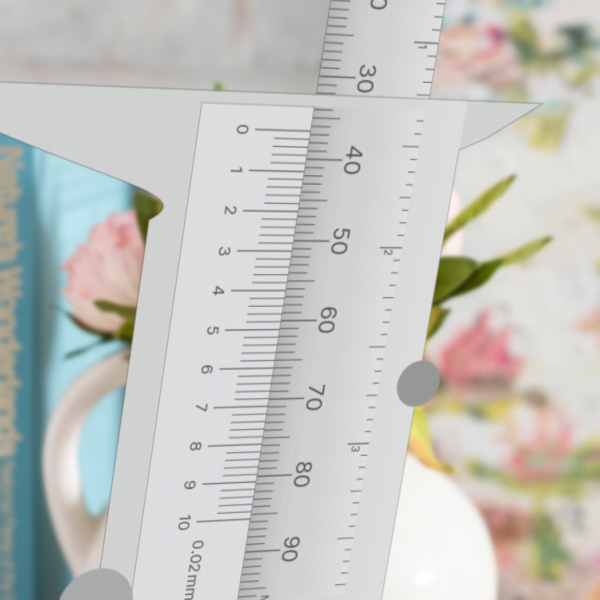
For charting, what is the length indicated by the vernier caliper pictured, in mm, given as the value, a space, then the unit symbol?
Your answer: 36.6 mm
